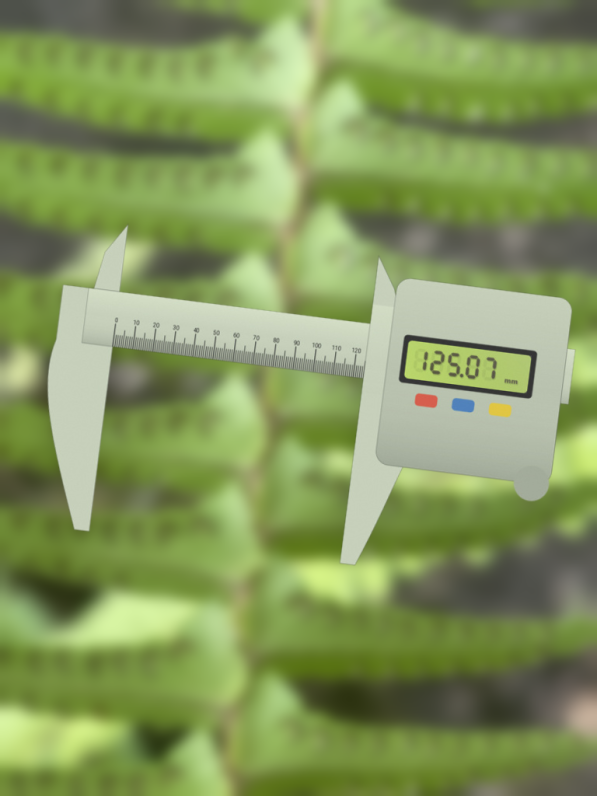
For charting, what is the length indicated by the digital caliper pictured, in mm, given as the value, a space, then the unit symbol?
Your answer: 125.07 mm
